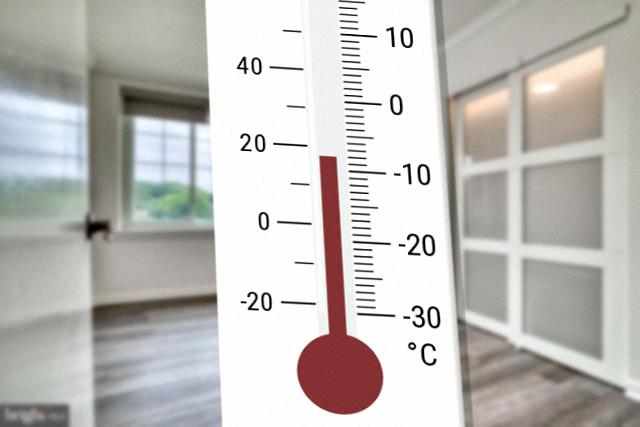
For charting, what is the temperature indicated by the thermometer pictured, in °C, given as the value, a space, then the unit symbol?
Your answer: -8 °C
